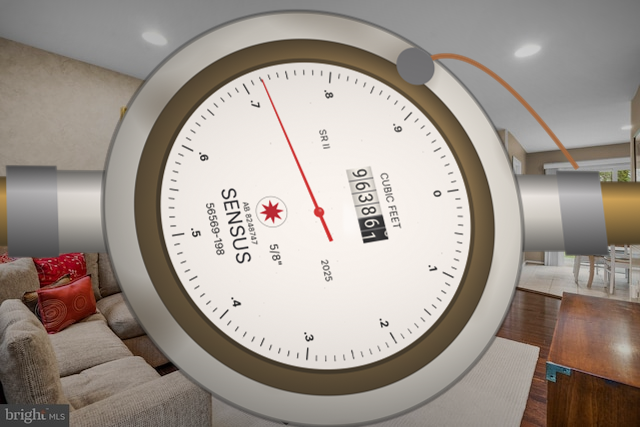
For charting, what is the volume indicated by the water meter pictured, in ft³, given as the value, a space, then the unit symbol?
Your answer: 963860.72 ft³
